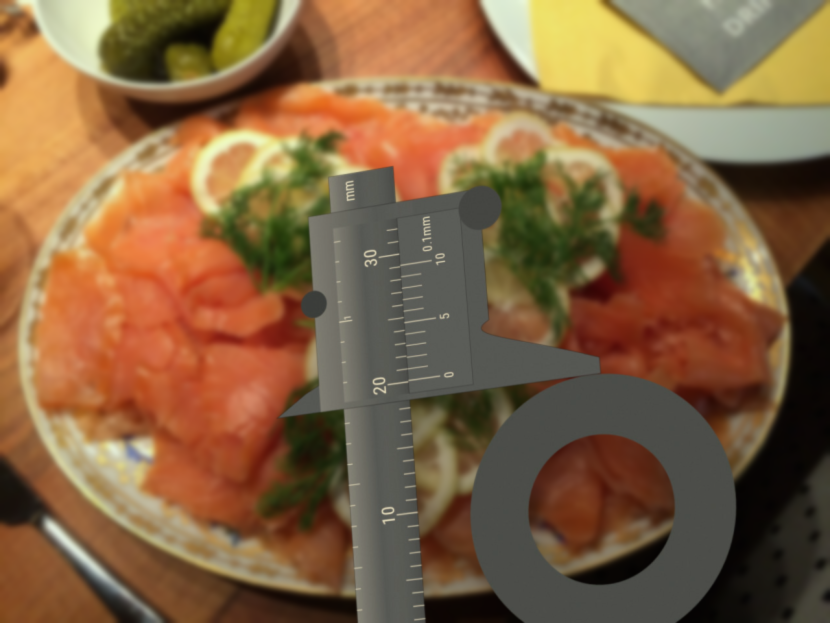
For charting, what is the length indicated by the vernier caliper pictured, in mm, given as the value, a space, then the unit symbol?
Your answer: 20.1 mm
